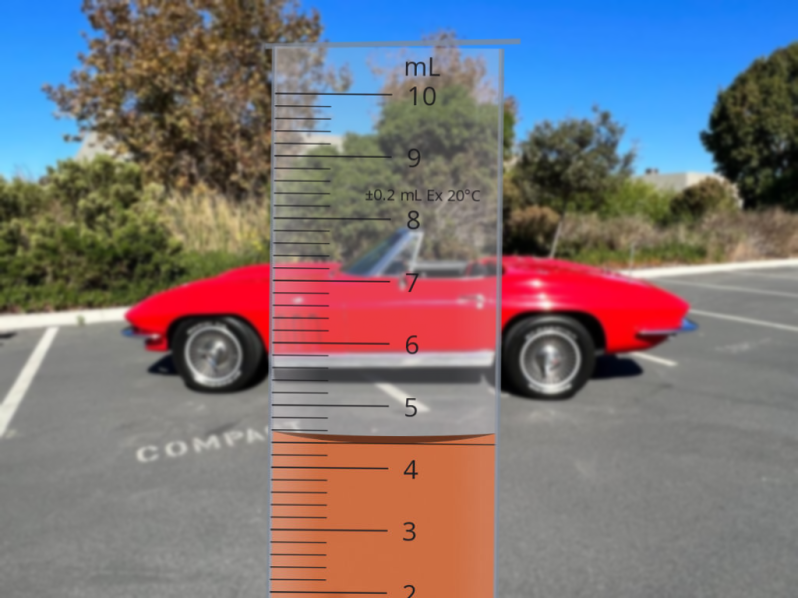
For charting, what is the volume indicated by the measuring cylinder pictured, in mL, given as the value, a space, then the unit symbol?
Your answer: 4.4 mL
